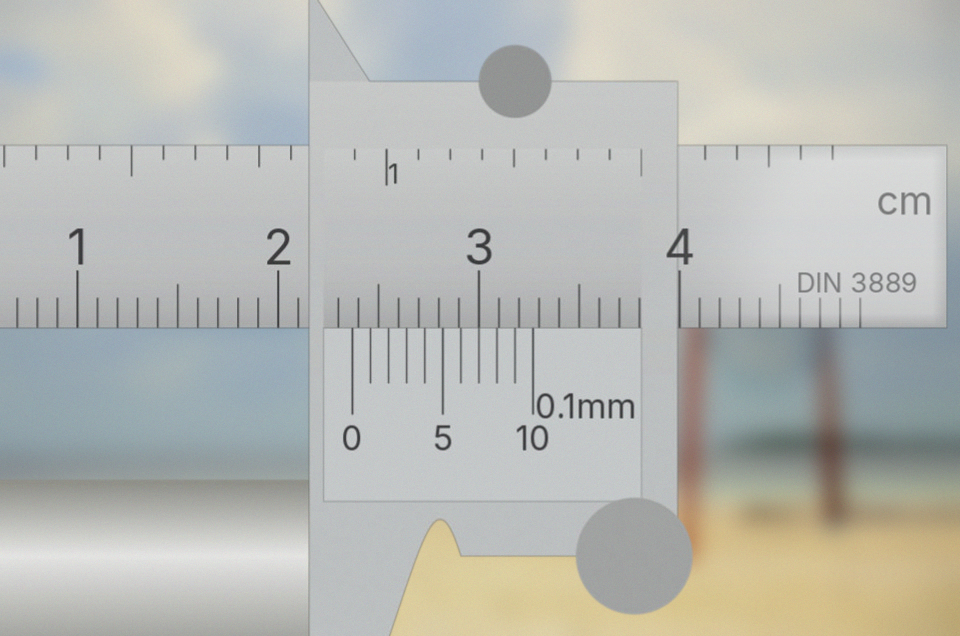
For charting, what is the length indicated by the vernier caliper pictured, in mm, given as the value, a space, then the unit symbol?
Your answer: 23.7 mm
